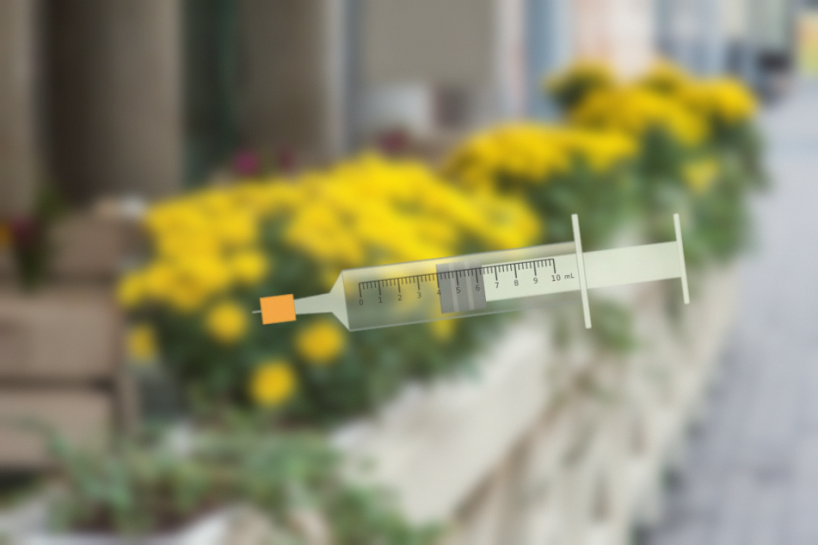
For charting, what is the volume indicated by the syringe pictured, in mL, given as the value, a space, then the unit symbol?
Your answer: 4 mL
